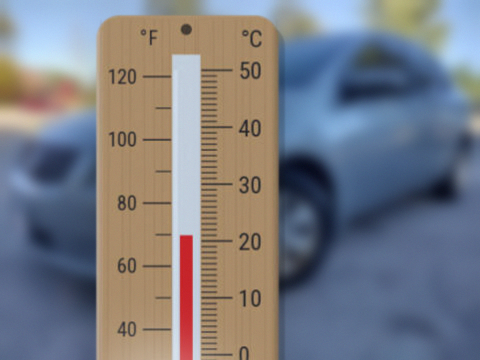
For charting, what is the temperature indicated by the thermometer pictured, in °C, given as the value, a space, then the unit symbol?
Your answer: 21 °C
